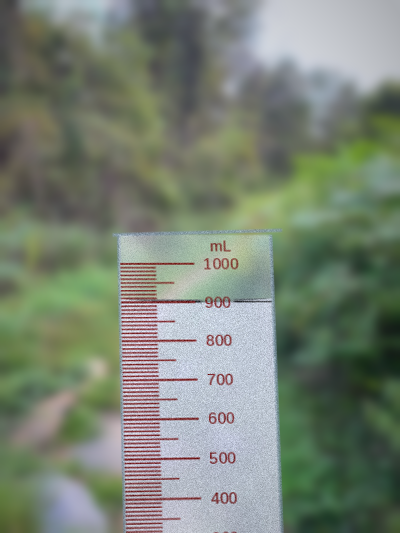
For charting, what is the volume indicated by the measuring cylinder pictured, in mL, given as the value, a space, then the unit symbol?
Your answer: 900 mL
